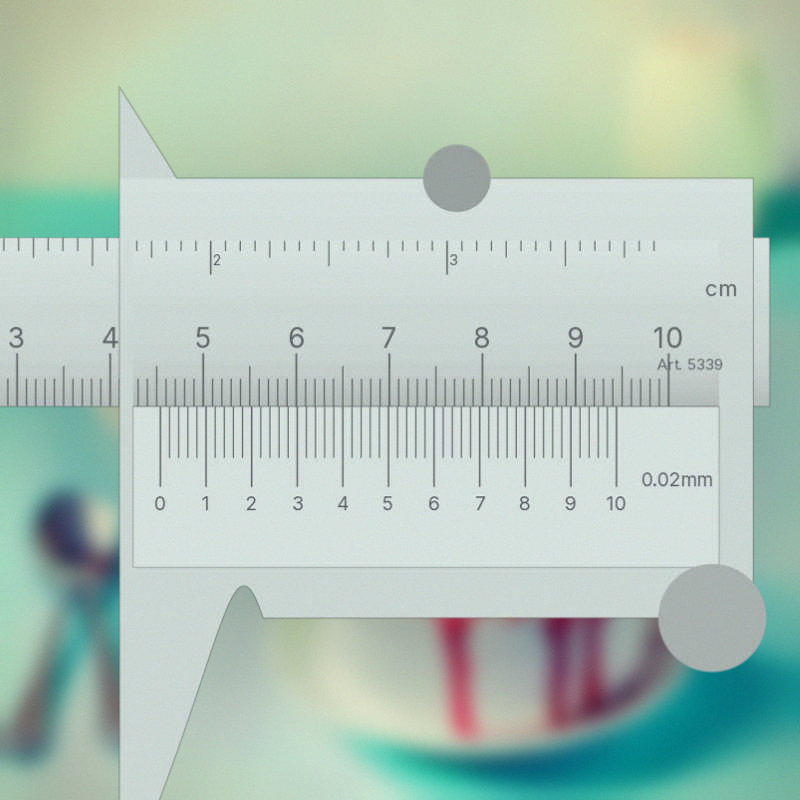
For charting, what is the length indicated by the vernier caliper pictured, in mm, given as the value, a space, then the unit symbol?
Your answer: 45.4 mm
